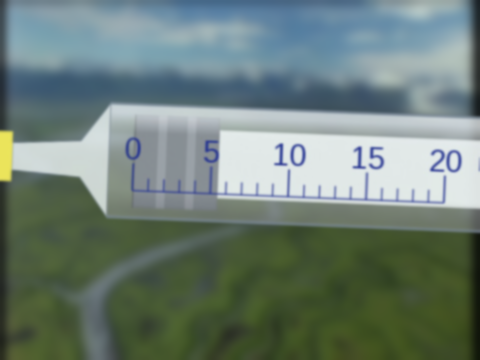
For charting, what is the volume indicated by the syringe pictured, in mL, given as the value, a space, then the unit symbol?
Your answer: 0 mL
